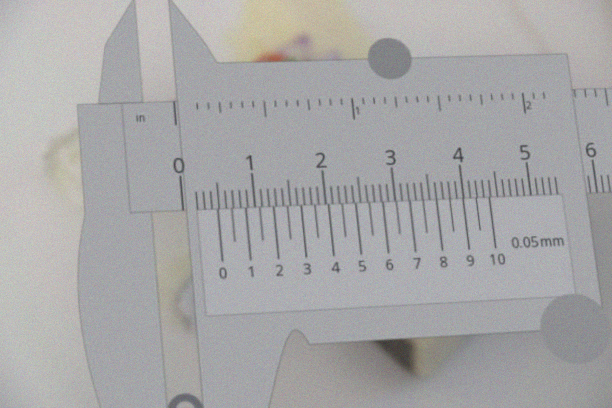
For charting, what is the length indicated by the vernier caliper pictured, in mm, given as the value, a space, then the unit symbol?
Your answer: 4.8 mm
